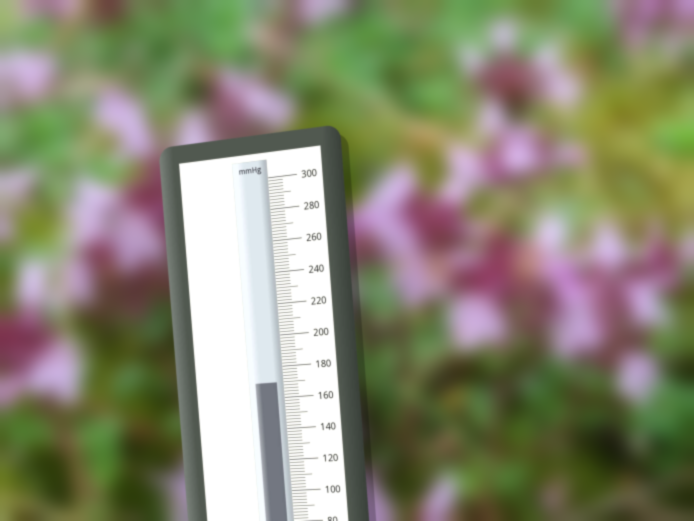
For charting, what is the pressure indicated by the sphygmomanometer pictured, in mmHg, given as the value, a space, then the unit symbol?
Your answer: 170 mmHg
